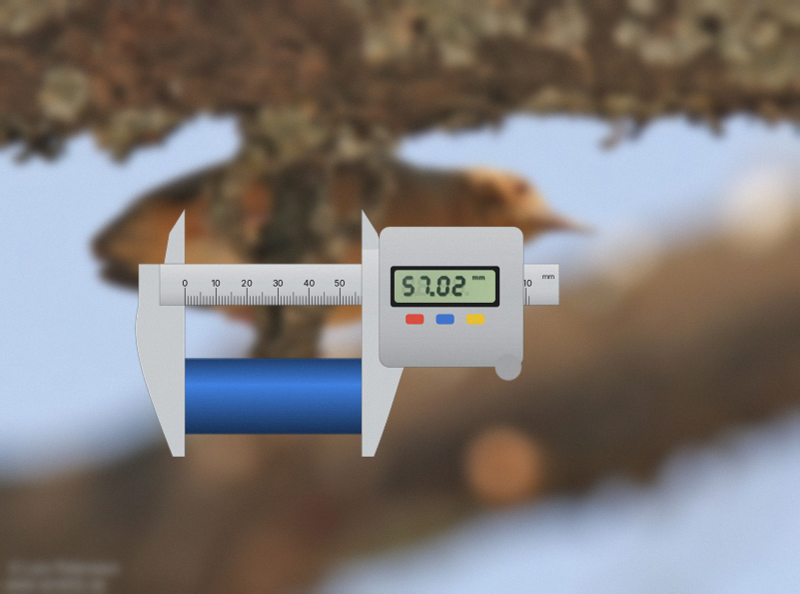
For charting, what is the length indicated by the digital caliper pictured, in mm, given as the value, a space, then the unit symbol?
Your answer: 57.02 mm
